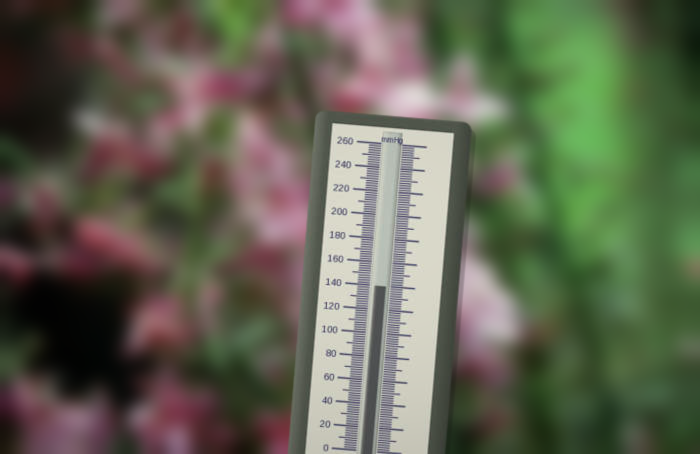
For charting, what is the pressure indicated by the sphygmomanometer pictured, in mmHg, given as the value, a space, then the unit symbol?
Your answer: 140 mmHg
